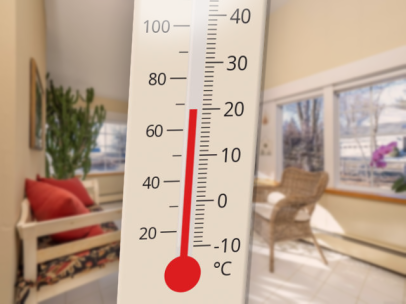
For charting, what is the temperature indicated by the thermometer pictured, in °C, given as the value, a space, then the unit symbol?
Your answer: 20 °C
